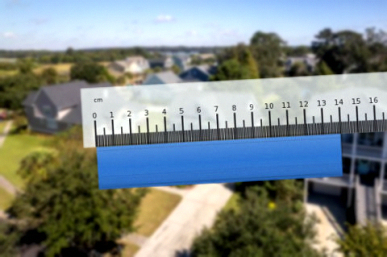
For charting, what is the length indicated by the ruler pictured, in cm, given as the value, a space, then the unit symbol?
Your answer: 14 cm
